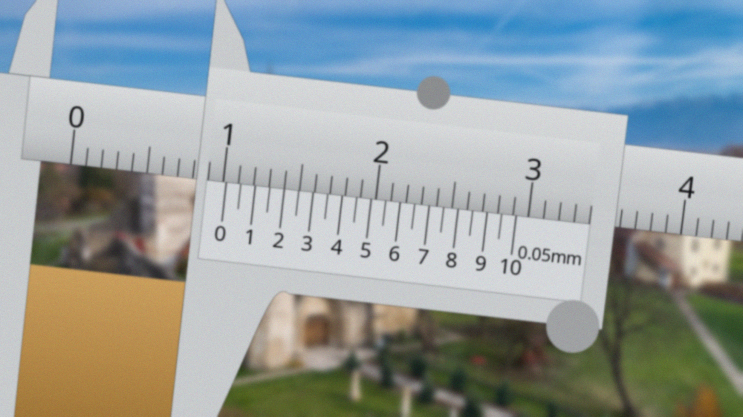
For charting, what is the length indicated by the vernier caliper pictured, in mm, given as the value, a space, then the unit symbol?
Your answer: 10.2 mm
